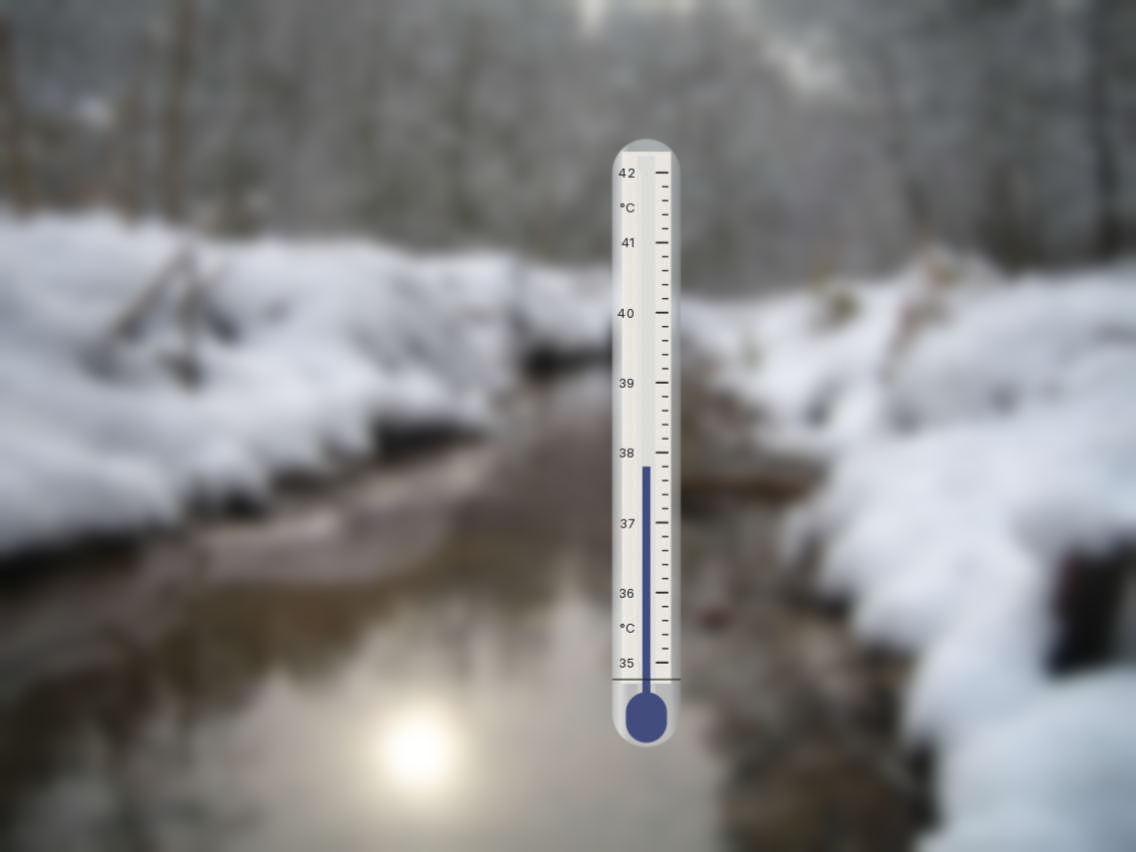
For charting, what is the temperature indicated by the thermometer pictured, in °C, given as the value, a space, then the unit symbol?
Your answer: 37.8 °C
